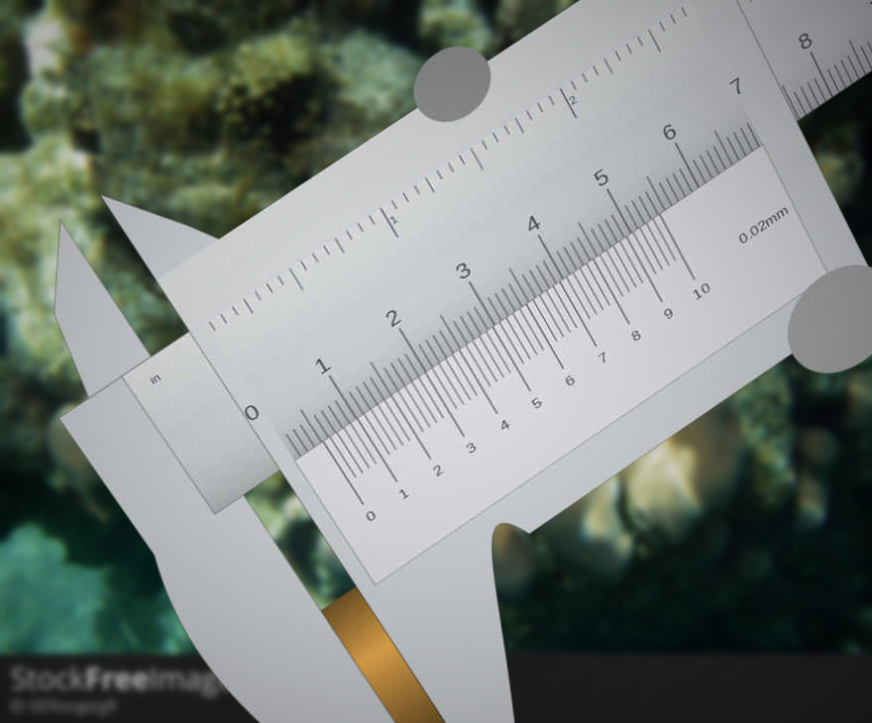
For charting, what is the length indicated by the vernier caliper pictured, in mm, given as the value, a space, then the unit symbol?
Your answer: 5.2 mm
